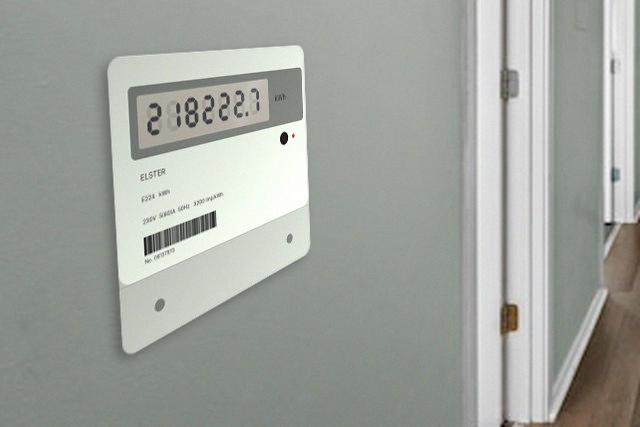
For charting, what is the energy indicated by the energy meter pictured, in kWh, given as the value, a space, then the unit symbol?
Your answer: 218222.7 kWh
